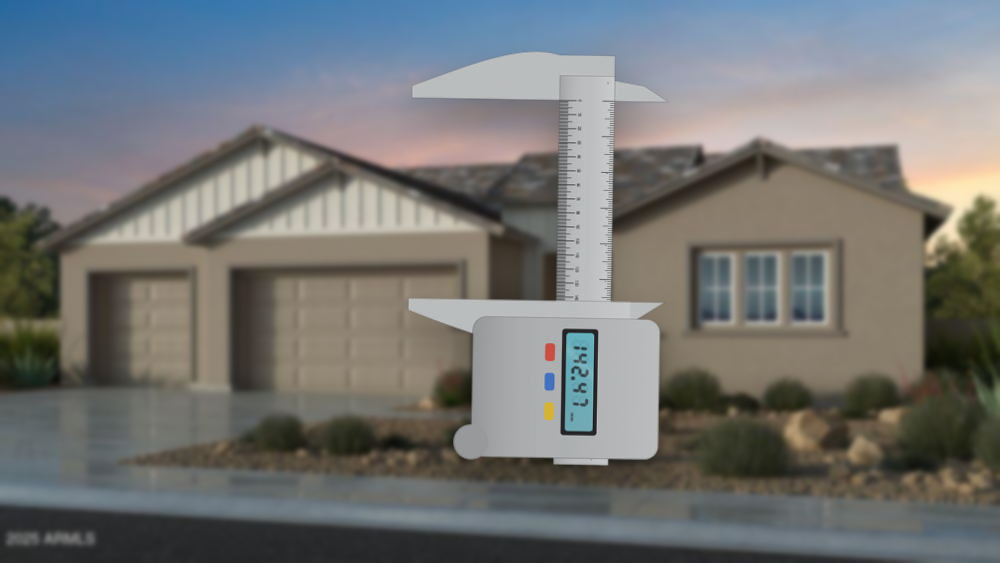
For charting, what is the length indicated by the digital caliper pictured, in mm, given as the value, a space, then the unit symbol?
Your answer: 142.47 mm
